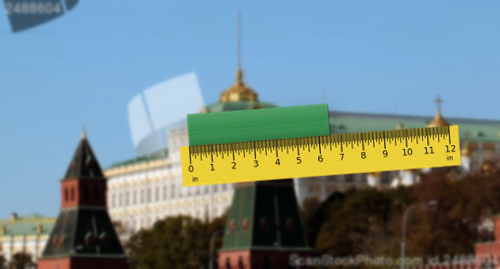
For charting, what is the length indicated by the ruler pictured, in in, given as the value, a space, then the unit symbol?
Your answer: 6.5 in
